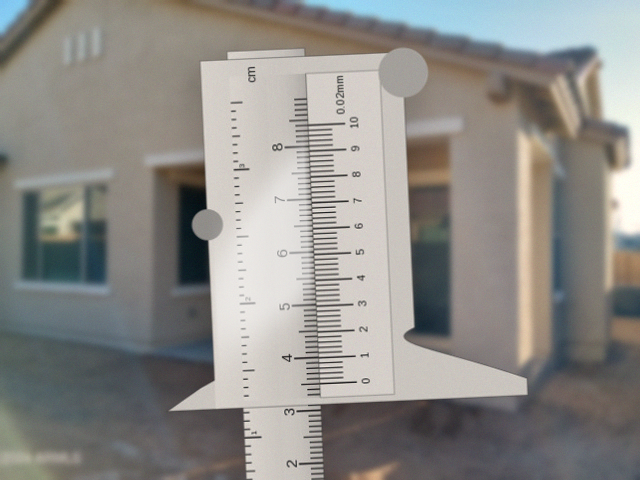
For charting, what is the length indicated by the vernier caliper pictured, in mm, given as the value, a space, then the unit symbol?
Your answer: 35.0 mm
